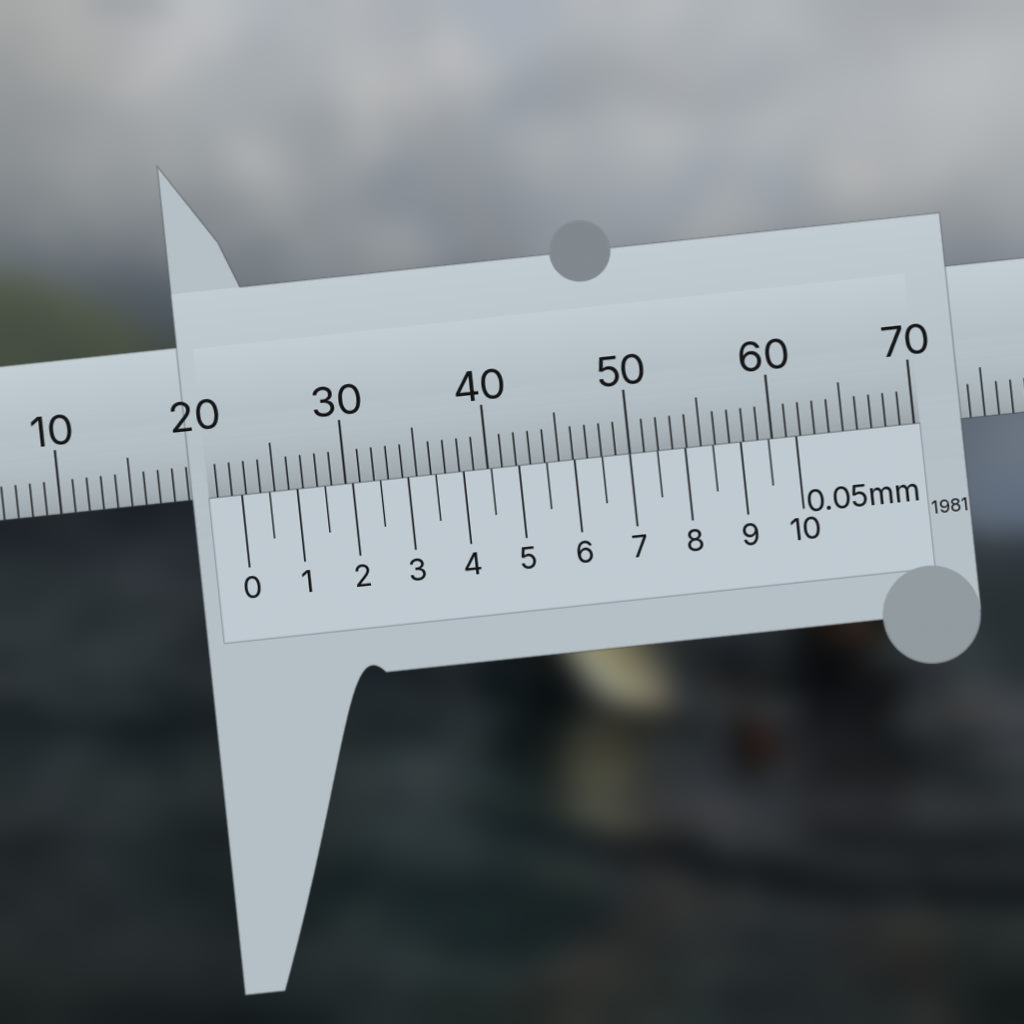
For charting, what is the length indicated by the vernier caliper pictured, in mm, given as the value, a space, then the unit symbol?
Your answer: 22.7 mm
